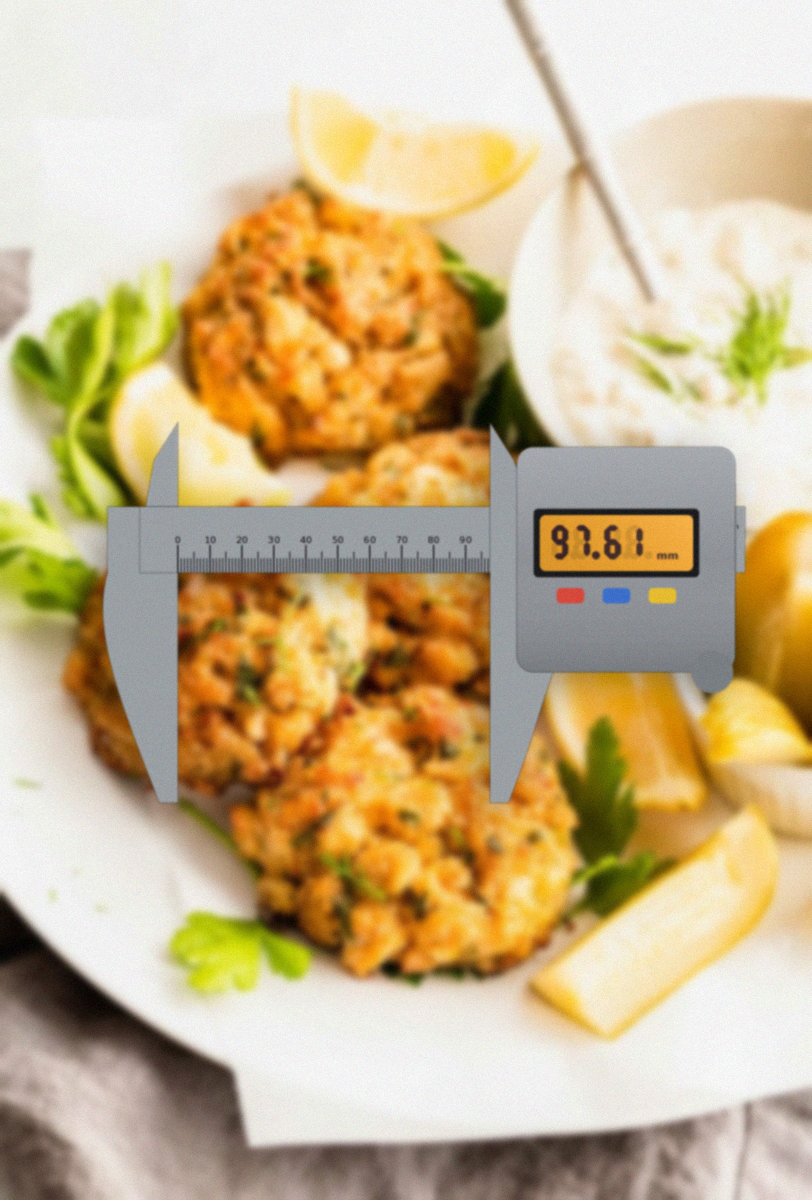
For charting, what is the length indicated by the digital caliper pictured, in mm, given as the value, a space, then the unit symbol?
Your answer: 97.61 mm
